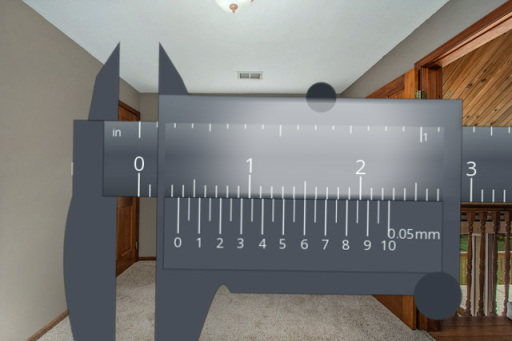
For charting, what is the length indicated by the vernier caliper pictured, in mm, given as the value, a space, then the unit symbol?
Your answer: 3.6 mm
